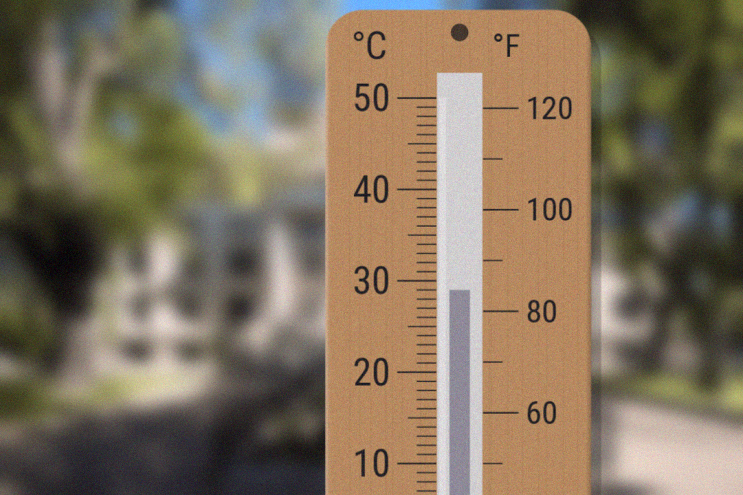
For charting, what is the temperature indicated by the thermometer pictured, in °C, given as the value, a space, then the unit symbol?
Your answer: 29 °C
